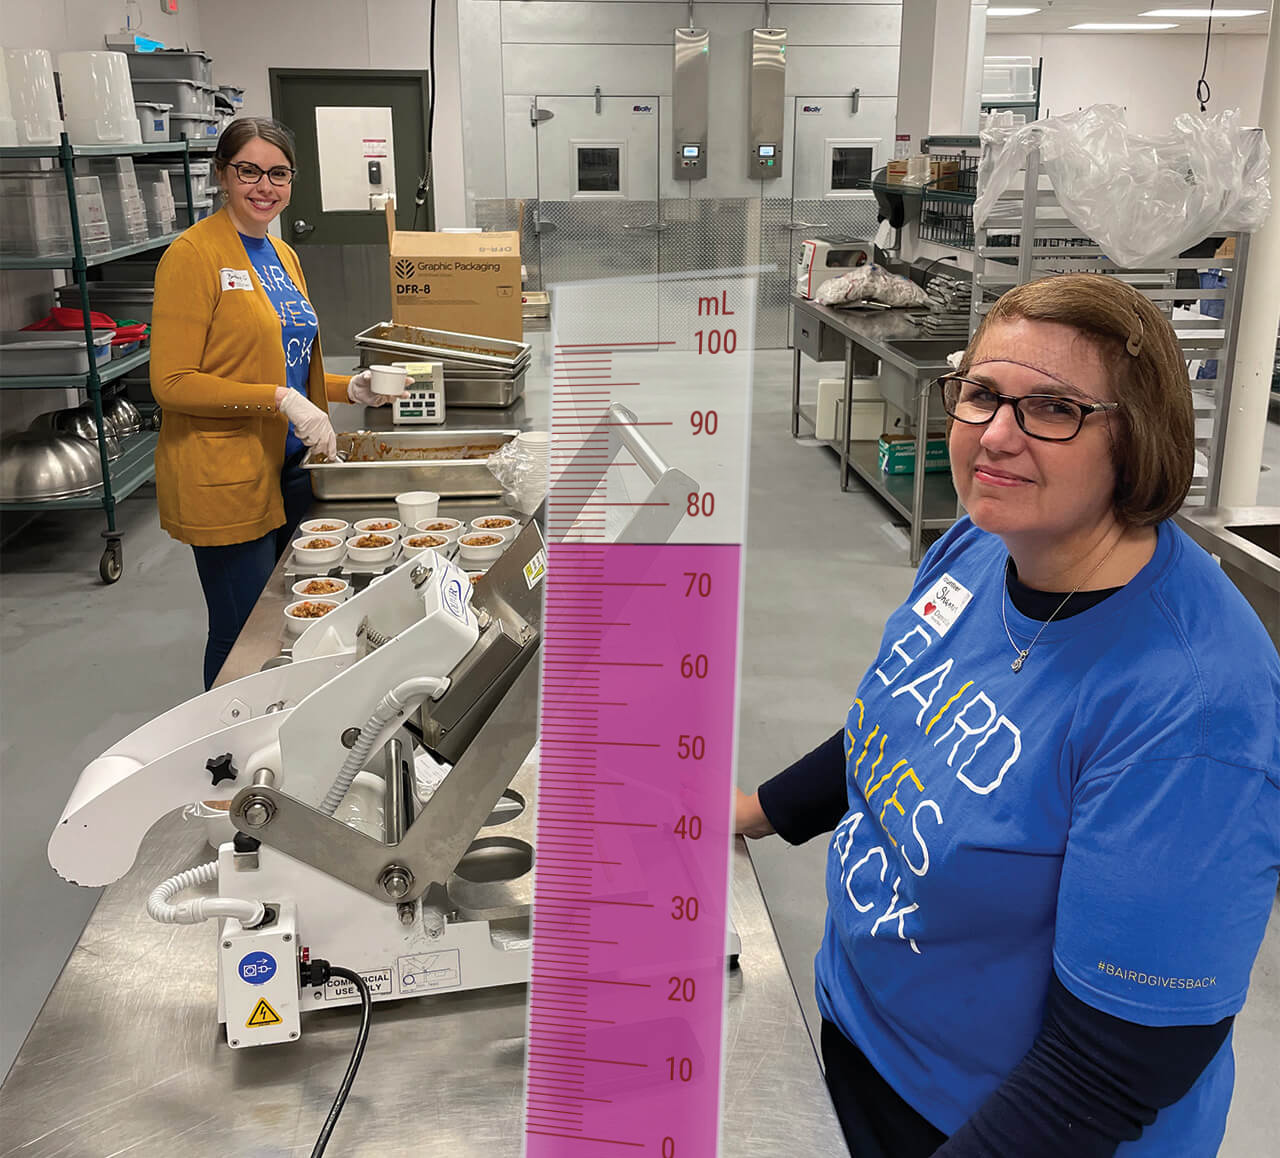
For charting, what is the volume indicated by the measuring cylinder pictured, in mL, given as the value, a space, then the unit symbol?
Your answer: 75 mL
